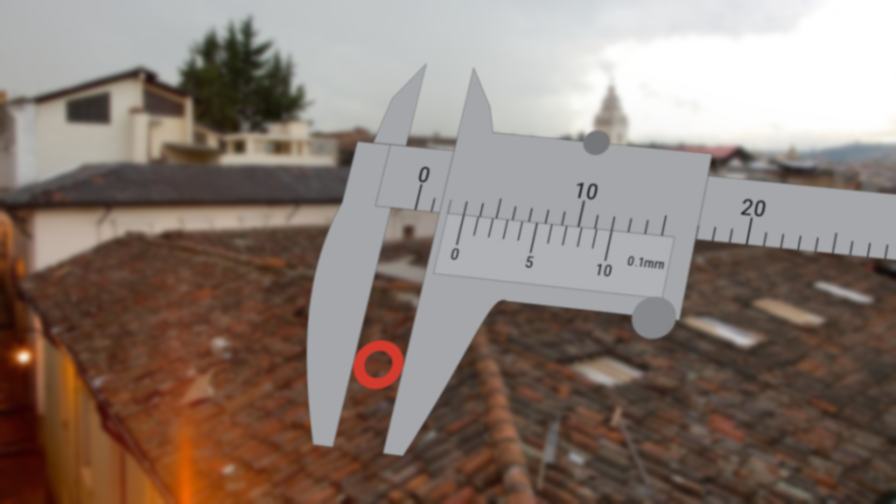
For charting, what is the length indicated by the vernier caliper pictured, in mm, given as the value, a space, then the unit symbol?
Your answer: 3.0 mm
